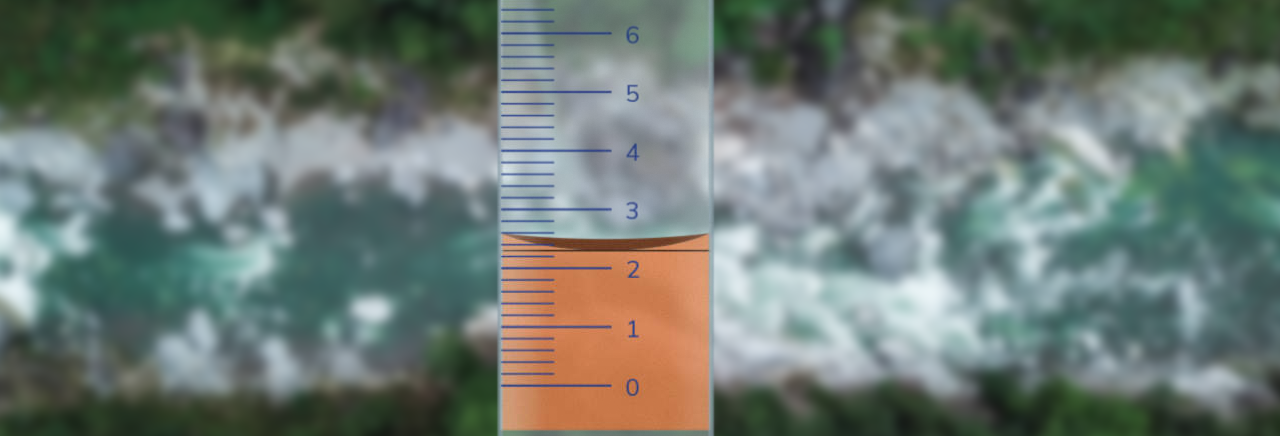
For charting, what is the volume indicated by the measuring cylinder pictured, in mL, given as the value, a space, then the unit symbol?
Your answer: 2.3 mL
